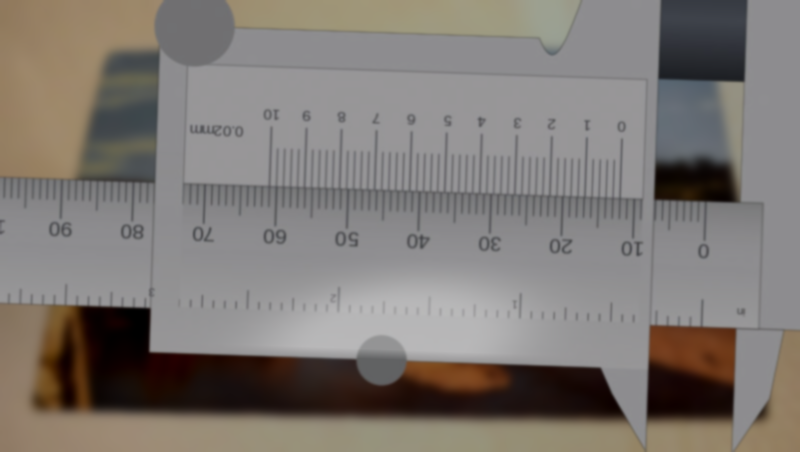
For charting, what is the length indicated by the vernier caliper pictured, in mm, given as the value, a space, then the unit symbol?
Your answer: 12.0 mm
